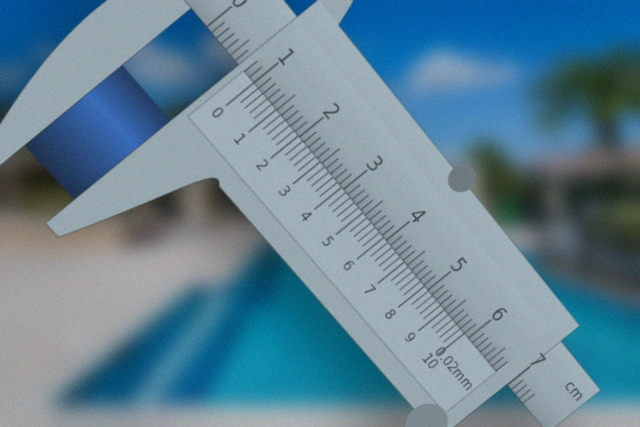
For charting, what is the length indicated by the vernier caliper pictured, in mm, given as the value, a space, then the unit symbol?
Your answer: 10.0 mm
